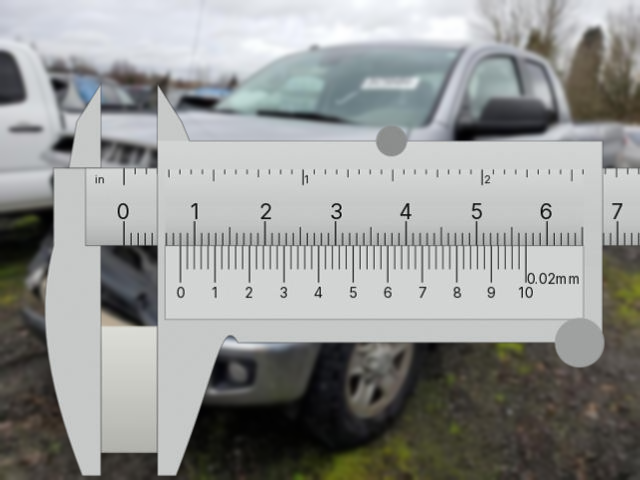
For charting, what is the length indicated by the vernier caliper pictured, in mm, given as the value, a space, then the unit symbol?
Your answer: 8.0 mm
